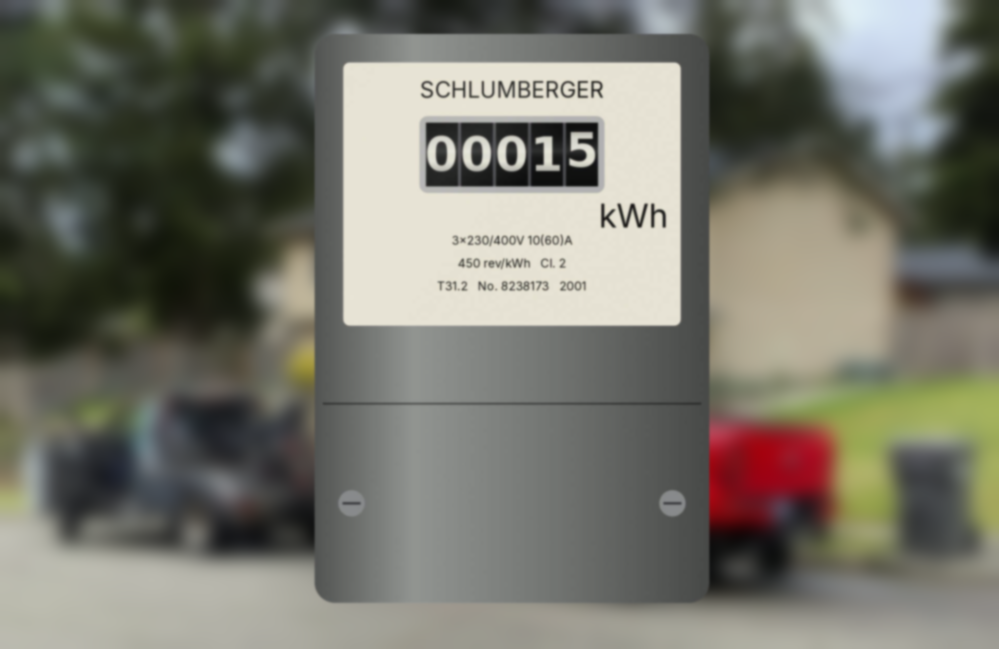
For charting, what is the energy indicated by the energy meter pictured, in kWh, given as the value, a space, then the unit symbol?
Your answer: 15 kWh
